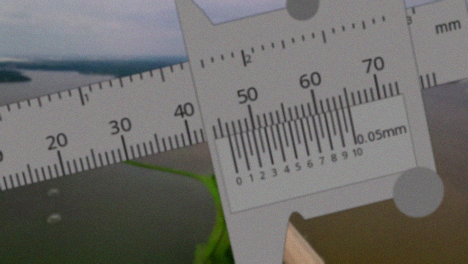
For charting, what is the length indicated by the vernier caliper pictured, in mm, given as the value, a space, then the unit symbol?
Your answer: 46.0 mm
